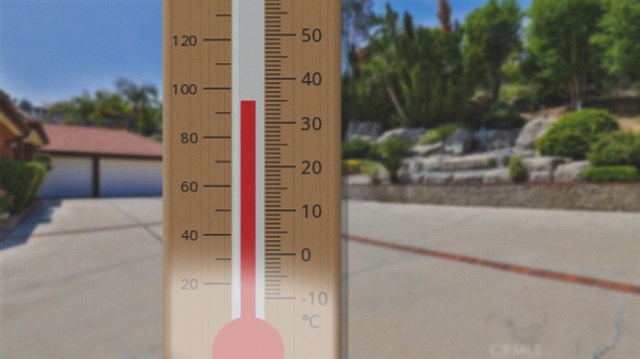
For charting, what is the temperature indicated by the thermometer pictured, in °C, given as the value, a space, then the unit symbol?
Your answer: 35 °C
